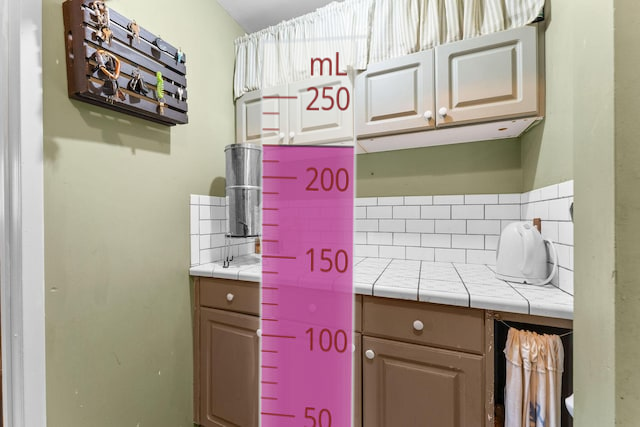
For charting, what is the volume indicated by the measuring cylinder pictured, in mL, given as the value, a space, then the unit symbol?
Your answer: 220 mL
